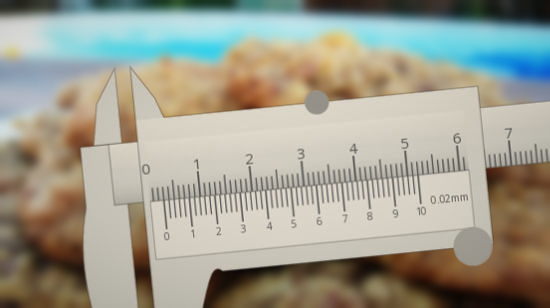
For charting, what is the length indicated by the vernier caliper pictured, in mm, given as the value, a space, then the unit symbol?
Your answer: 3.0 mm
